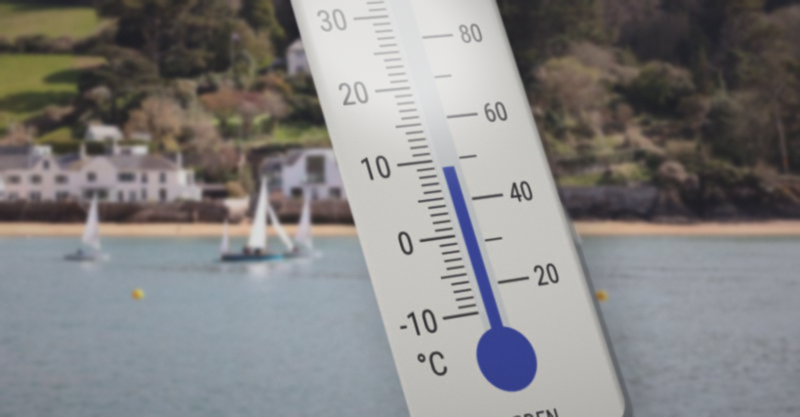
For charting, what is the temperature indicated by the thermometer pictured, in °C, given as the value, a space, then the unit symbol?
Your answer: 9 °C
